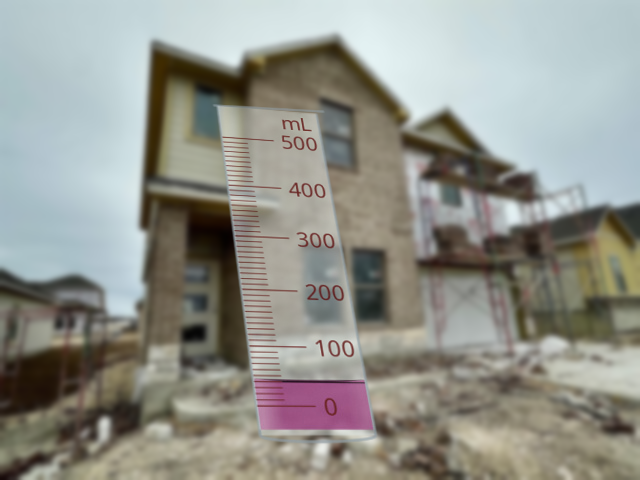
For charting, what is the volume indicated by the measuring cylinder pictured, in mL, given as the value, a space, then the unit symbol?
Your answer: 40 mL
